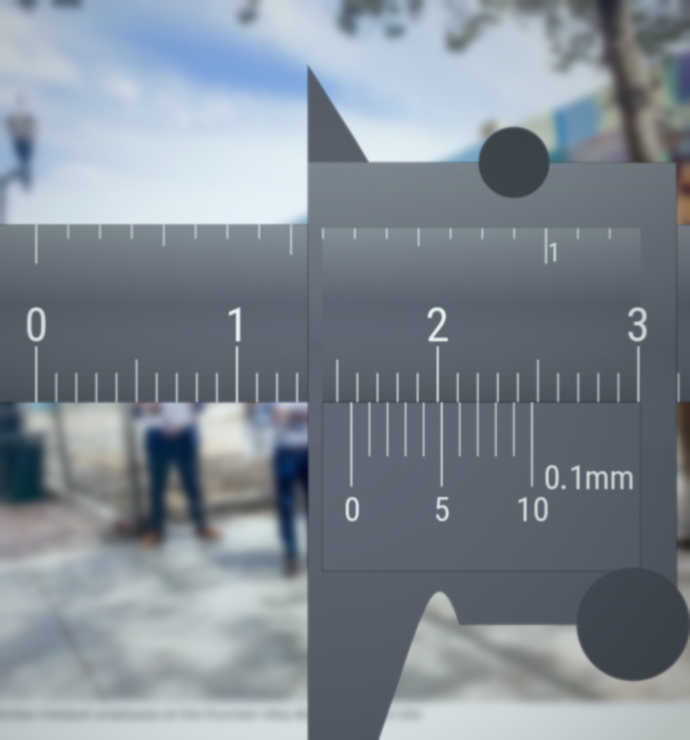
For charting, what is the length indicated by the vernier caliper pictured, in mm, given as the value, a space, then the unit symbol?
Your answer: 15.7 mm
